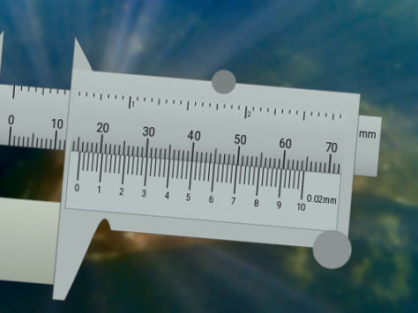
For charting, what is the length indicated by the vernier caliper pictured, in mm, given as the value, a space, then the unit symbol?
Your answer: 15.5 mm
